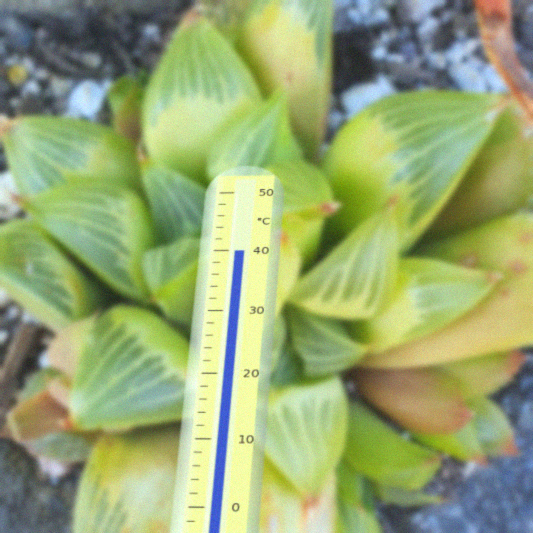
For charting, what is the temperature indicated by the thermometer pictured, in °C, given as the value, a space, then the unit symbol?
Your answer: 40 °C
